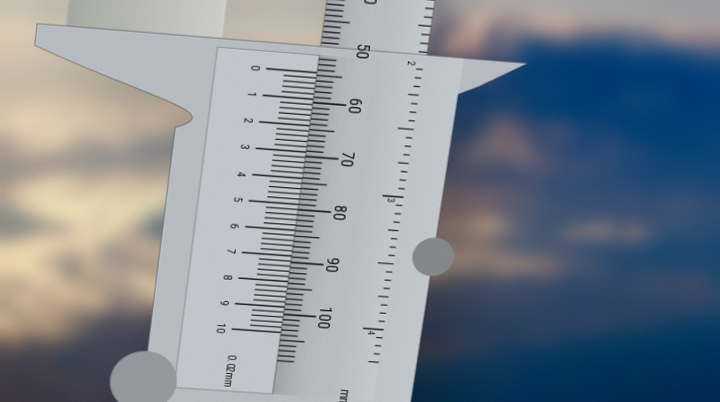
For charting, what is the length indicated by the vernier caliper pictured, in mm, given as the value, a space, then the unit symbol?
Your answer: 54.5 mm
